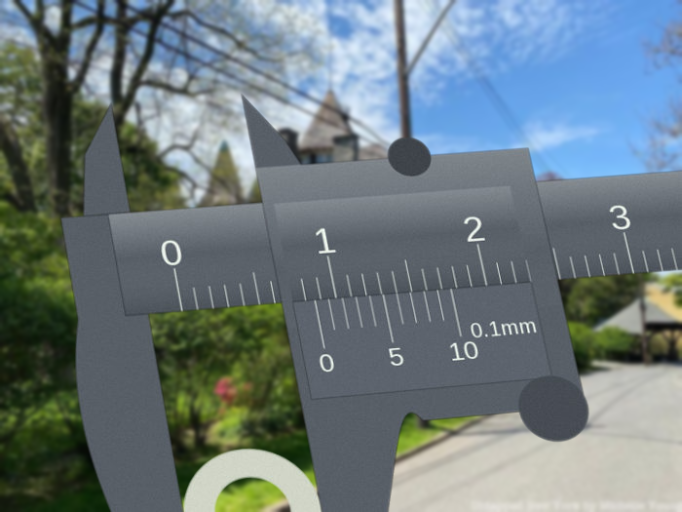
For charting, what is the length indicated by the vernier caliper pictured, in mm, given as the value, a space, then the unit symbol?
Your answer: 8.6 mm
